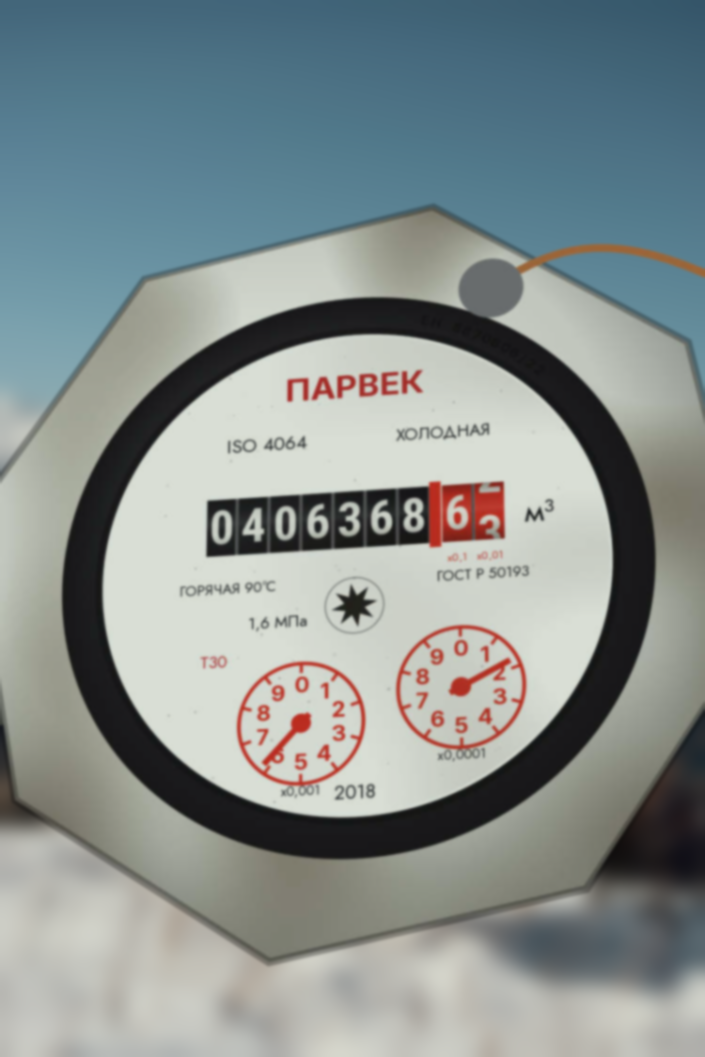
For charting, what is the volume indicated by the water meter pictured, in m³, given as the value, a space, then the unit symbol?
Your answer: 406368.6261 m³
